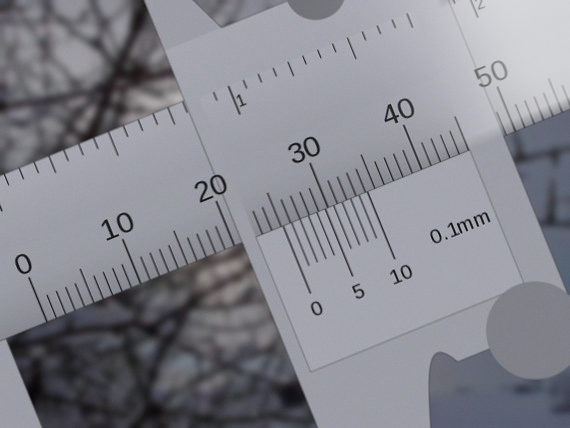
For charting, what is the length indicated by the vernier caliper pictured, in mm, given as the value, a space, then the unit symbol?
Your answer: 25.2 mm
